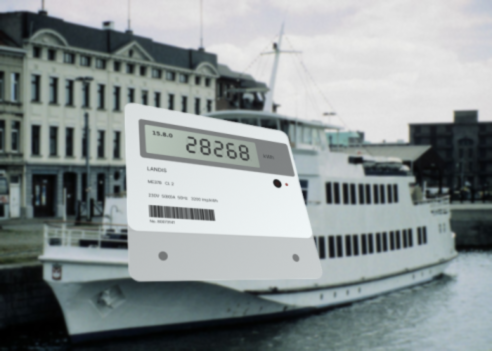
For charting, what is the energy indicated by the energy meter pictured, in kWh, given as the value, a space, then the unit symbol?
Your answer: 28268 kWh
